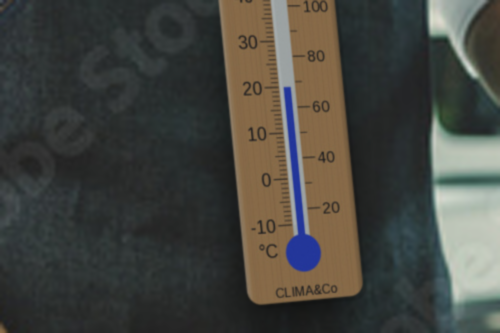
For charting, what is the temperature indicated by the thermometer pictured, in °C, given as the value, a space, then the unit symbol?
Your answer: 20 °C
